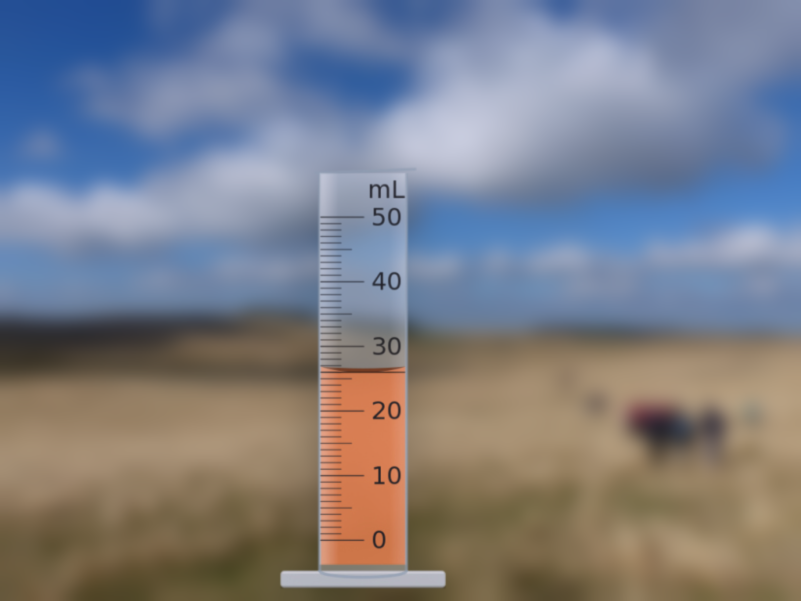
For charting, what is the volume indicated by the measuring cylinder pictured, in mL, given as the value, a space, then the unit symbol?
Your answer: 26 mL
